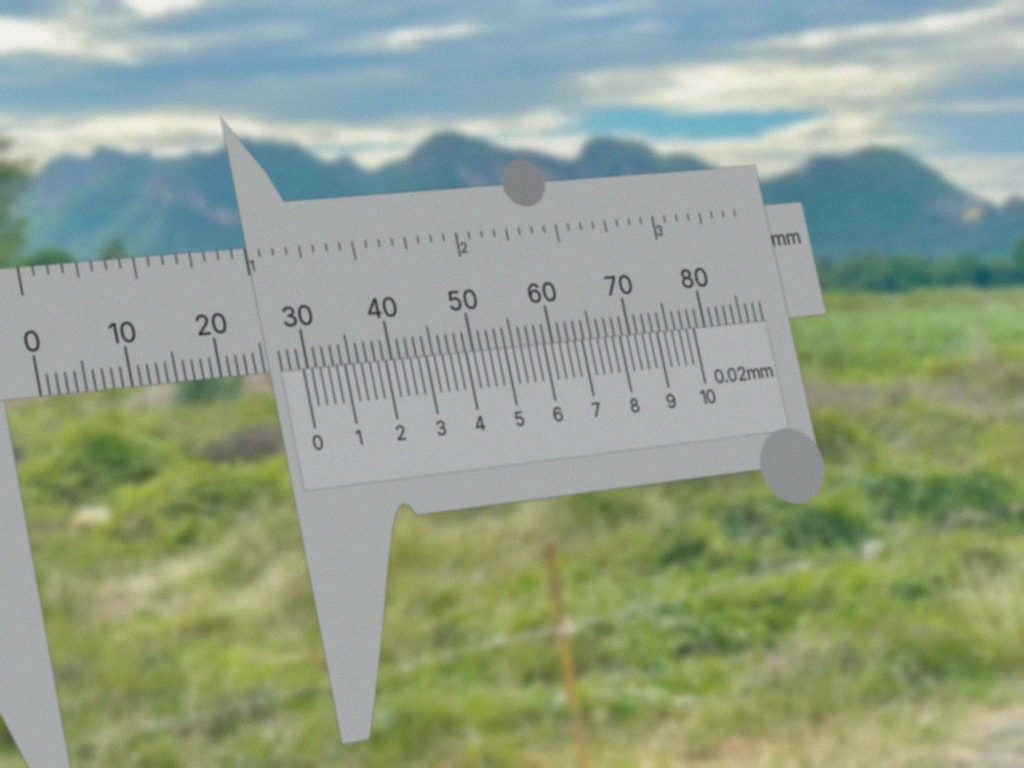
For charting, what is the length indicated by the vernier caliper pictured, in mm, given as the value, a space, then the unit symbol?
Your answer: 29.5 mm
